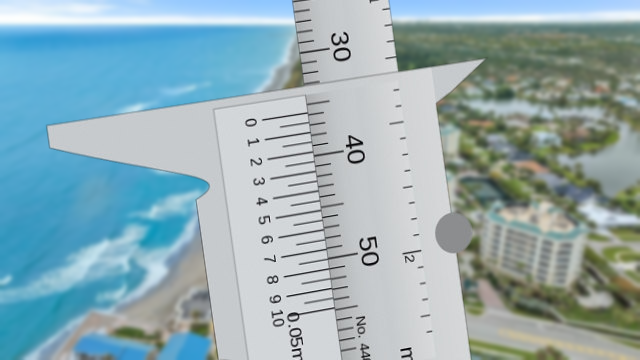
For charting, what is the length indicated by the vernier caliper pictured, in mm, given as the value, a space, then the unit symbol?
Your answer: 35.8 mm
